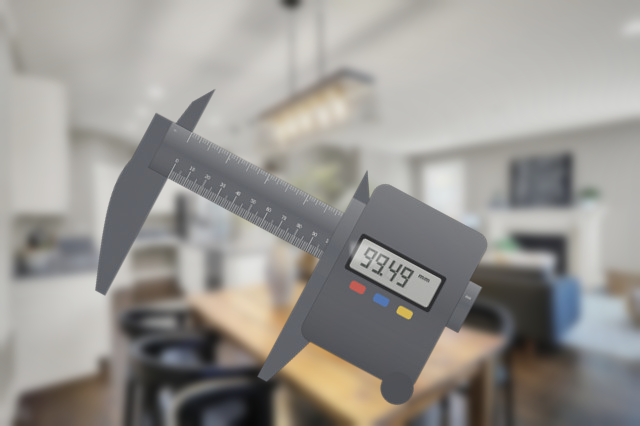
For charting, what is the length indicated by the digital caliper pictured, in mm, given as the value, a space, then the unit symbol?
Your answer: 99.49 mm
